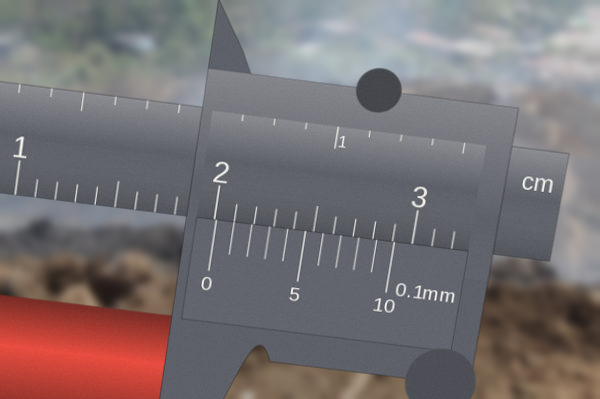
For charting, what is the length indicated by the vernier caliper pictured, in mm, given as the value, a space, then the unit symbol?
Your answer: 20.1 mm
